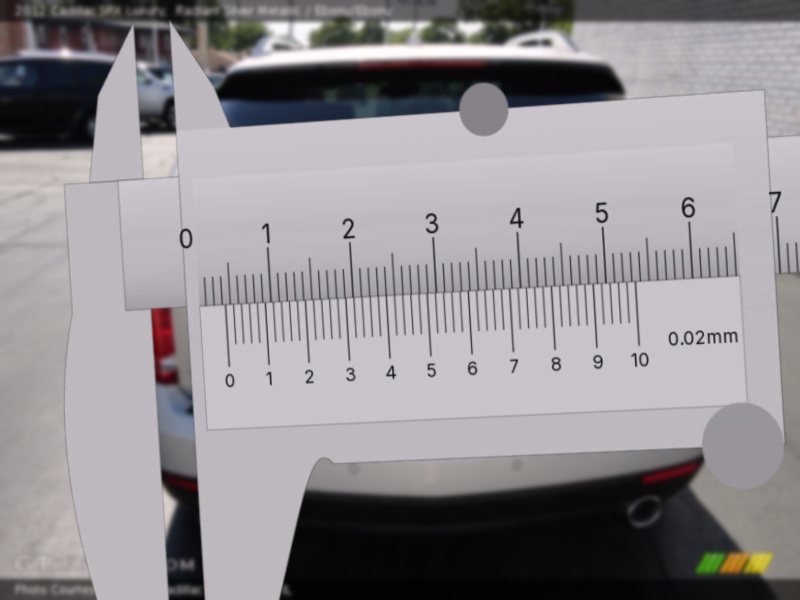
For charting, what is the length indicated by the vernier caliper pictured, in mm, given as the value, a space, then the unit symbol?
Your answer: 4.4 mm
